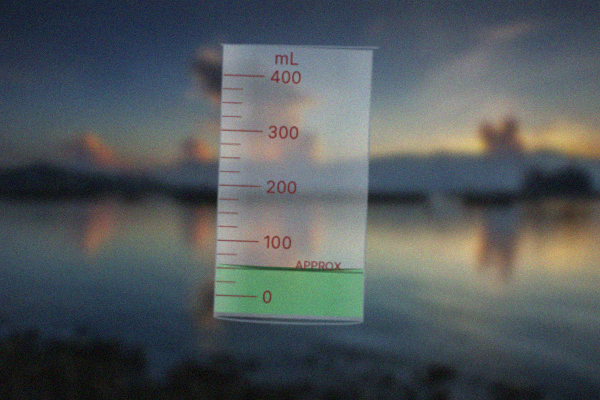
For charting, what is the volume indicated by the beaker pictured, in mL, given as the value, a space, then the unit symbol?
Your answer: 50 mL
